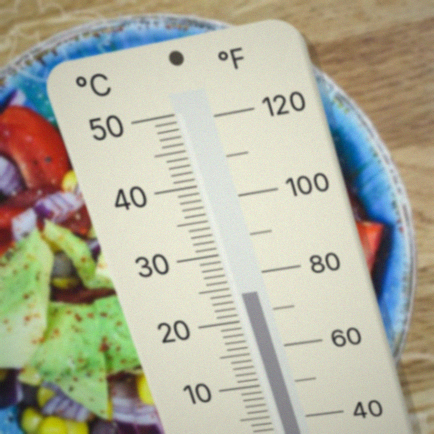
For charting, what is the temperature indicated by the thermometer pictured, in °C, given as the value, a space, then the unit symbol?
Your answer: 24 °C
